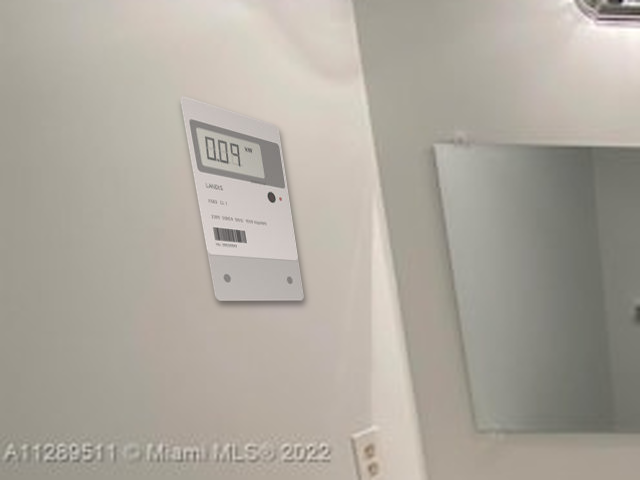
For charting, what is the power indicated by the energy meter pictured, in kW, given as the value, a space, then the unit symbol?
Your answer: 0.09 kW
